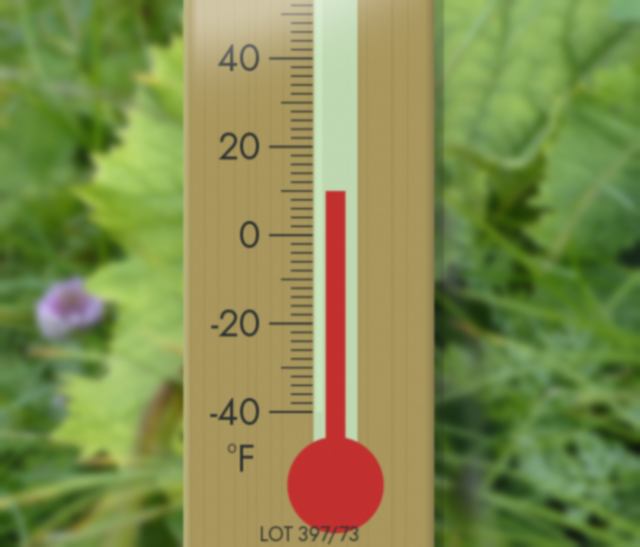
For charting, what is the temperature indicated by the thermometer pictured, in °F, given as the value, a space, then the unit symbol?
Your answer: 10 °F
